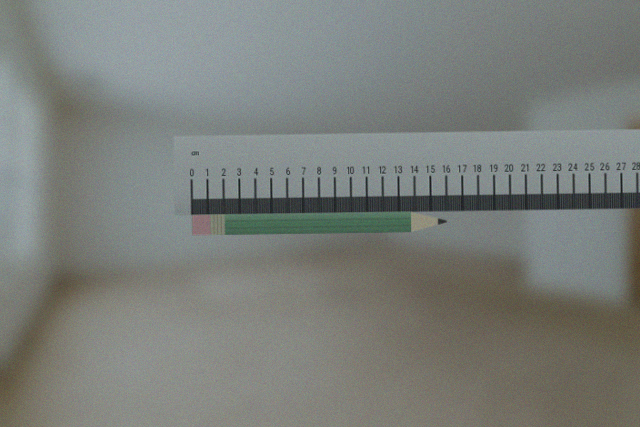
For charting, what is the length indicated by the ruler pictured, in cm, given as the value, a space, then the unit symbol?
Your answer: 16 cm
